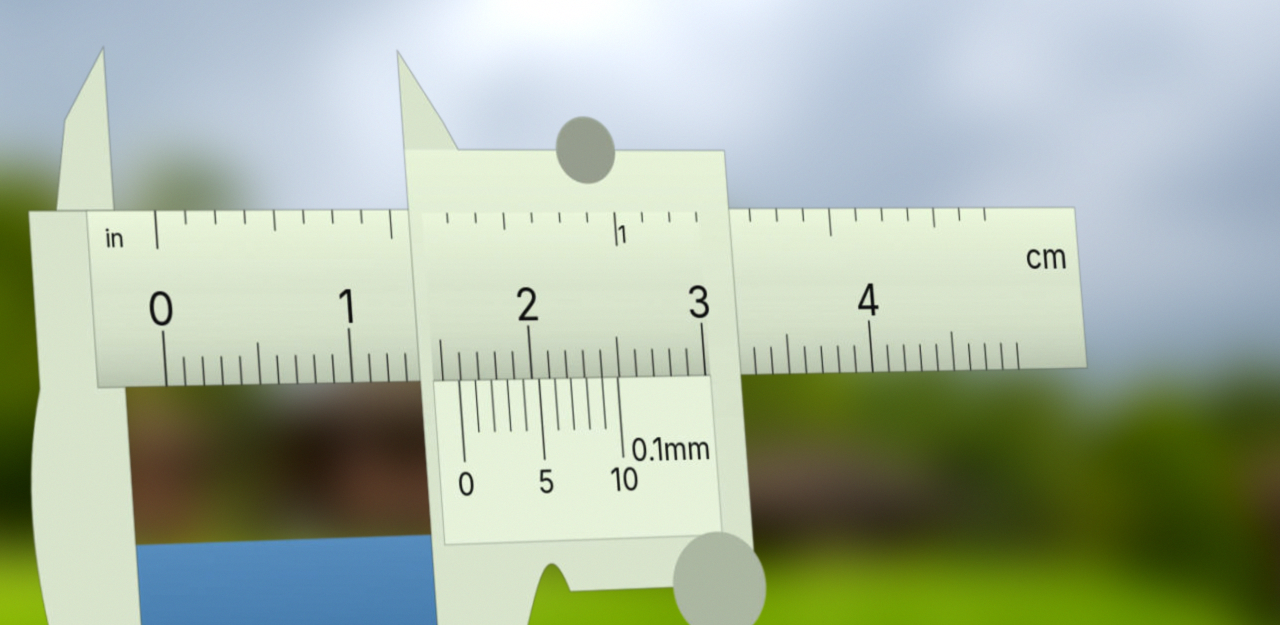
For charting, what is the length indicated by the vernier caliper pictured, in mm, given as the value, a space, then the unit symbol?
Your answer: 15.9 mm
